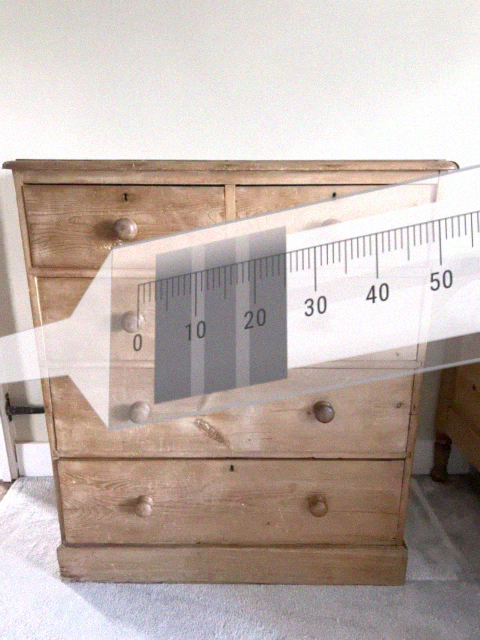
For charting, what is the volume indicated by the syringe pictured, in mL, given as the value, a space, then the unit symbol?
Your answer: 3 mL
